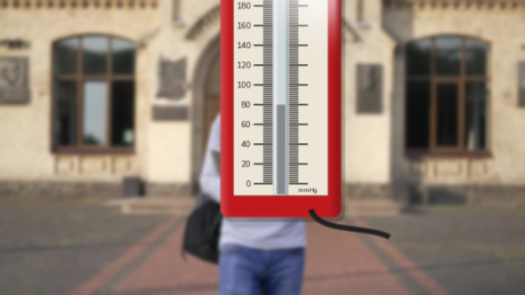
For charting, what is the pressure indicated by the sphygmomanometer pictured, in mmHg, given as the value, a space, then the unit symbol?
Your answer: 80 mmHg
